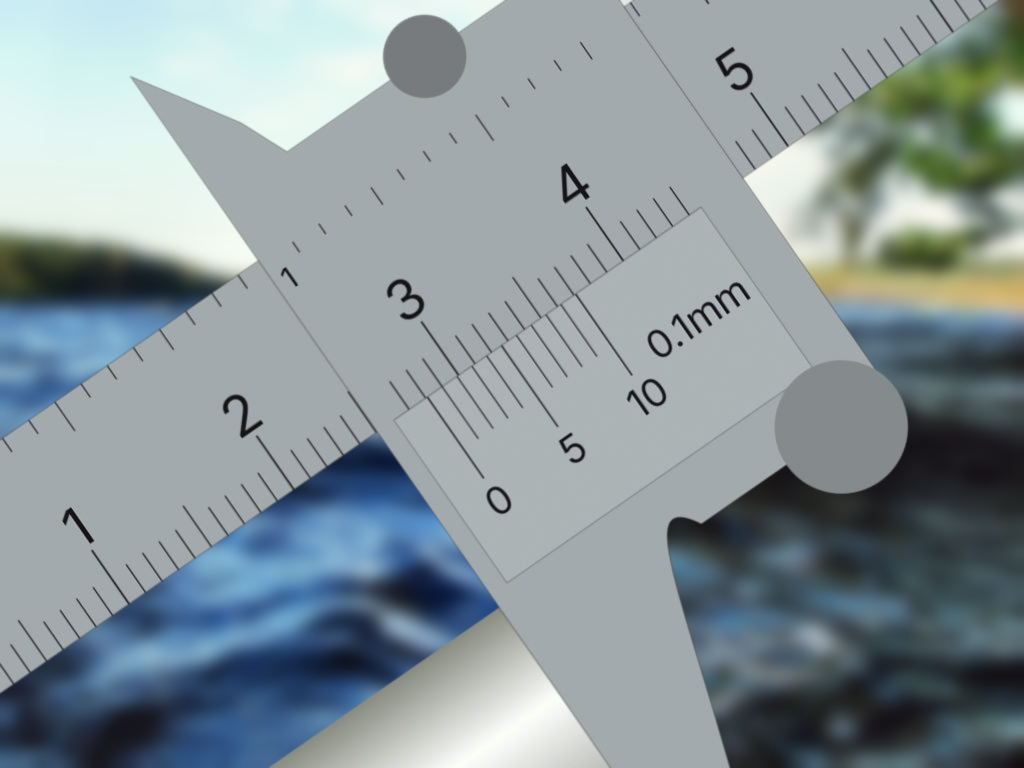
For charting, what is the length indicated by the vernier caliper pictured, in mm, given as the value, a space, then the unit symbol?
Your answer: 28.1 mm
